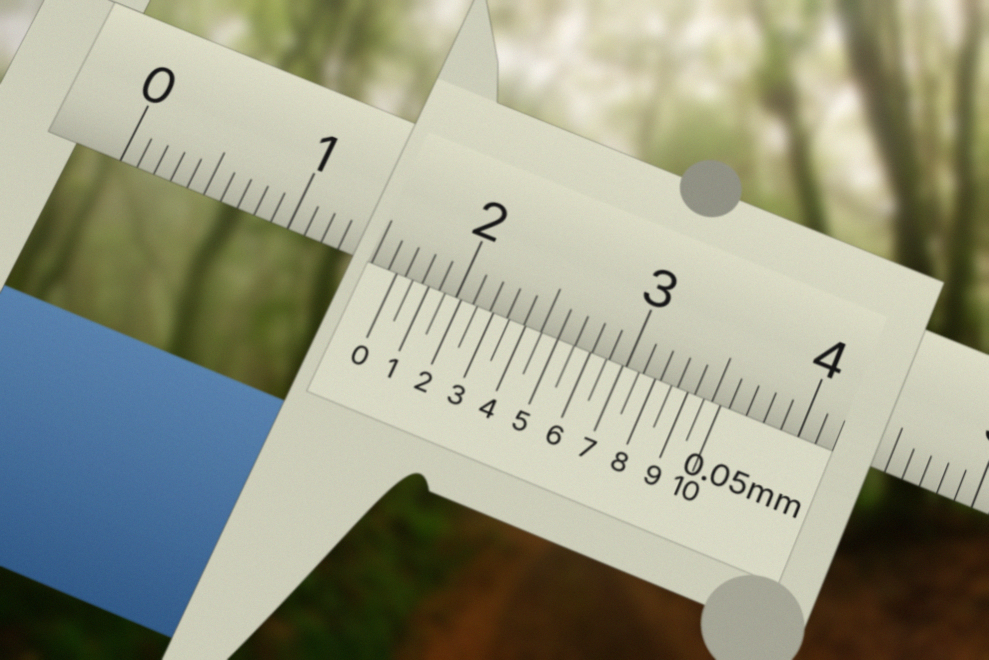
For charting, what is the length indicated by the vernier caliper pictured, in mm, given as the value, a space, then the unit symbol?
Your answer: 16.5 mm
